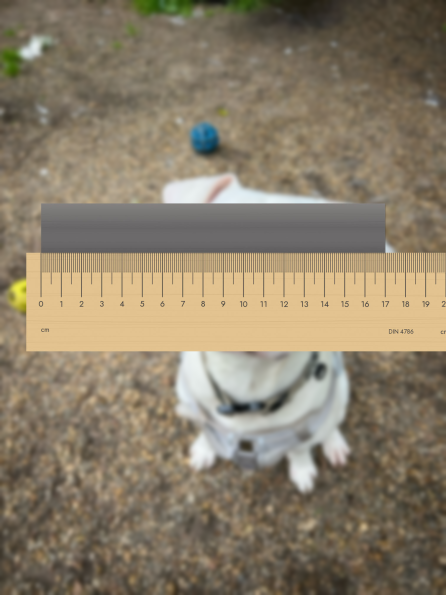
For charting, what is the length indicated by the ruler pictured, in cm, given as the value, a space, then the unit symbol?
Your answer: 17 cm
